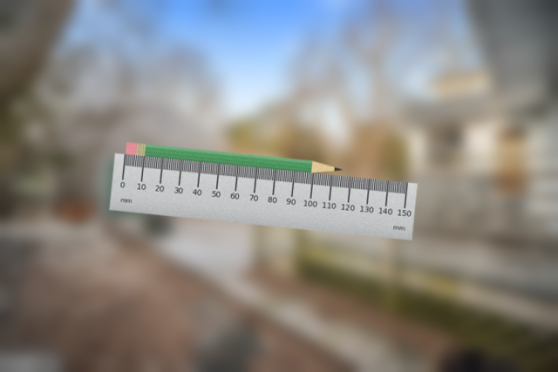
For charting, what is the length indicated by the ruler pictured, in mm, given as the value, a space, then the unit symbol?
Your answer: 115 mm
